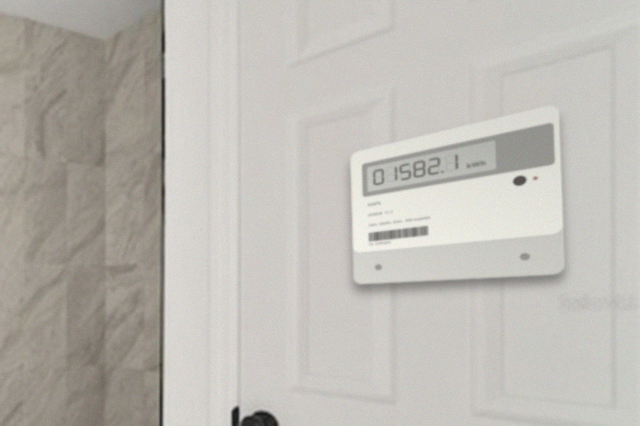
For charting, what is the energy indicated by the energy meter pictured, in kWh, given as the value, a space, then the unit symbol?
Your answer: 1582.1 kWh
